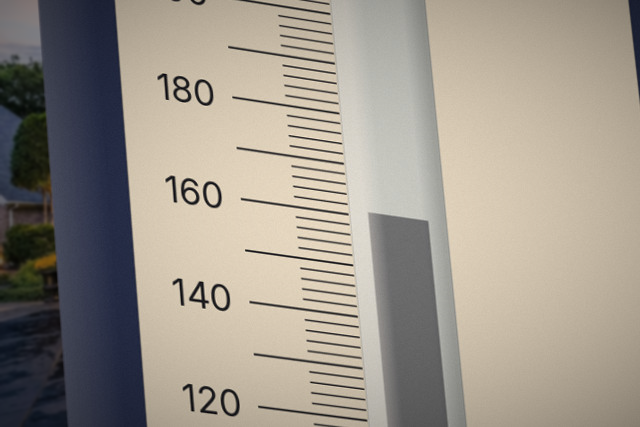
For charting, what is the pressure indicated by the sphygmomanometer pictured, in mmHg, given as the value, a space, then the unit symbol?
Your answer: 161 mmHg
